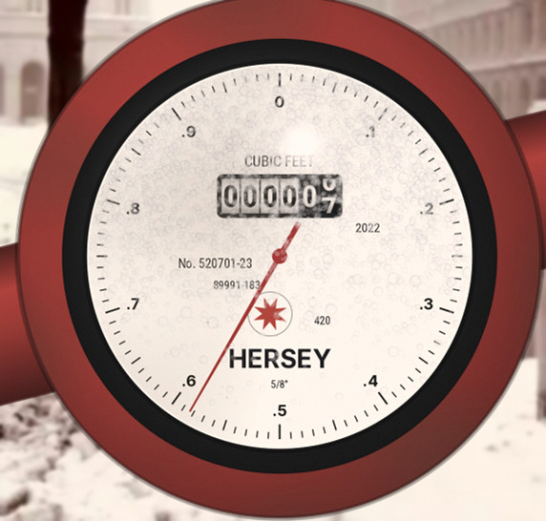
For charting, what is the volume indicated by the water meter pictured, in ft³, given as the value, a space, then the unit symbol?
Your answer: 6.58 ft³
